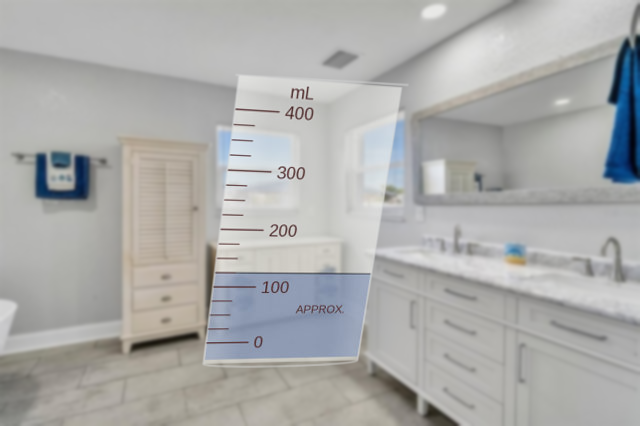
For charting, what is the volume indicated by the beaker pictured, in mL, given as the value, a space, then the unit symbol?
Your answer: 125 mL
